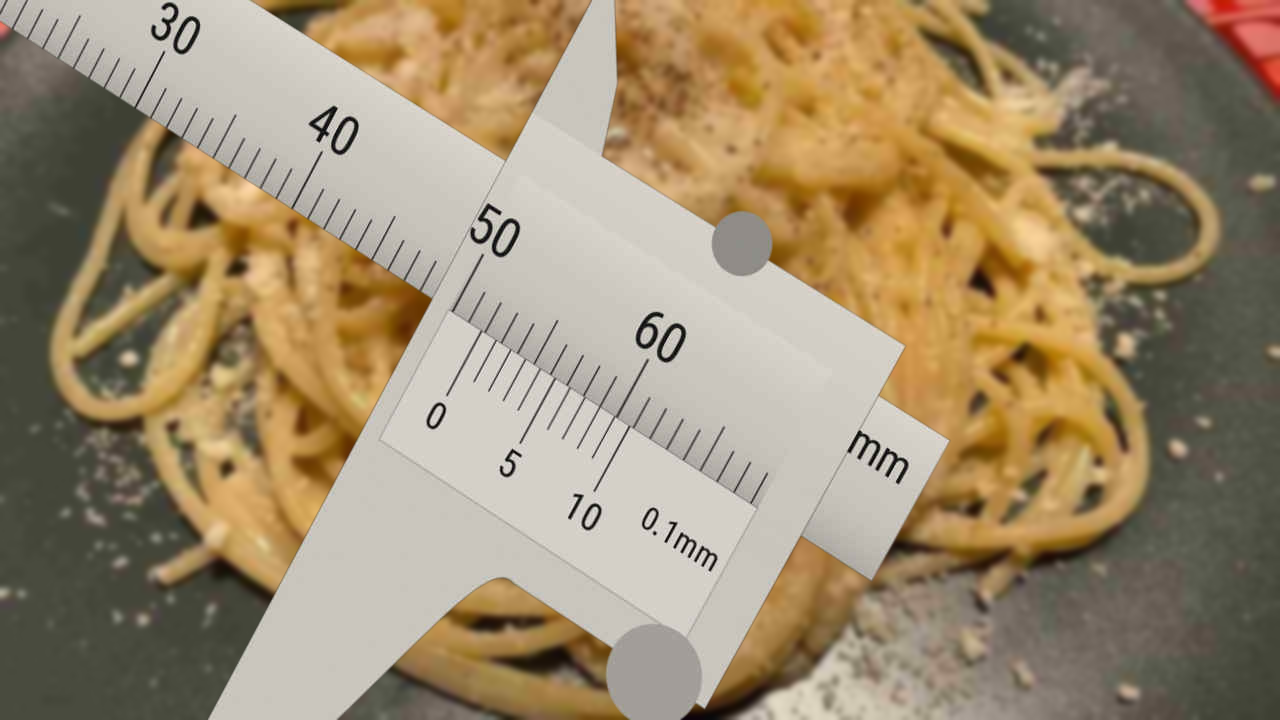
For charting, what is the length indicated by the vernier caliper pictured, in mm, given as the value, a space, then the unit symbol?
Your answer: 51.8 mm
